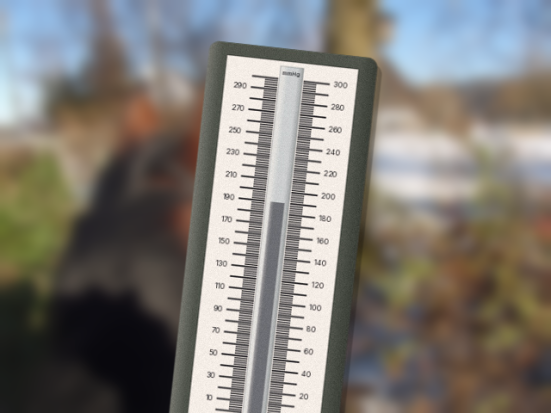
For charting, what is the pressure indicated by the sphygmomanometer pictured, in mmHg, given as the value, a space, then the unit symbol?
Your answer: 190 mmHg
